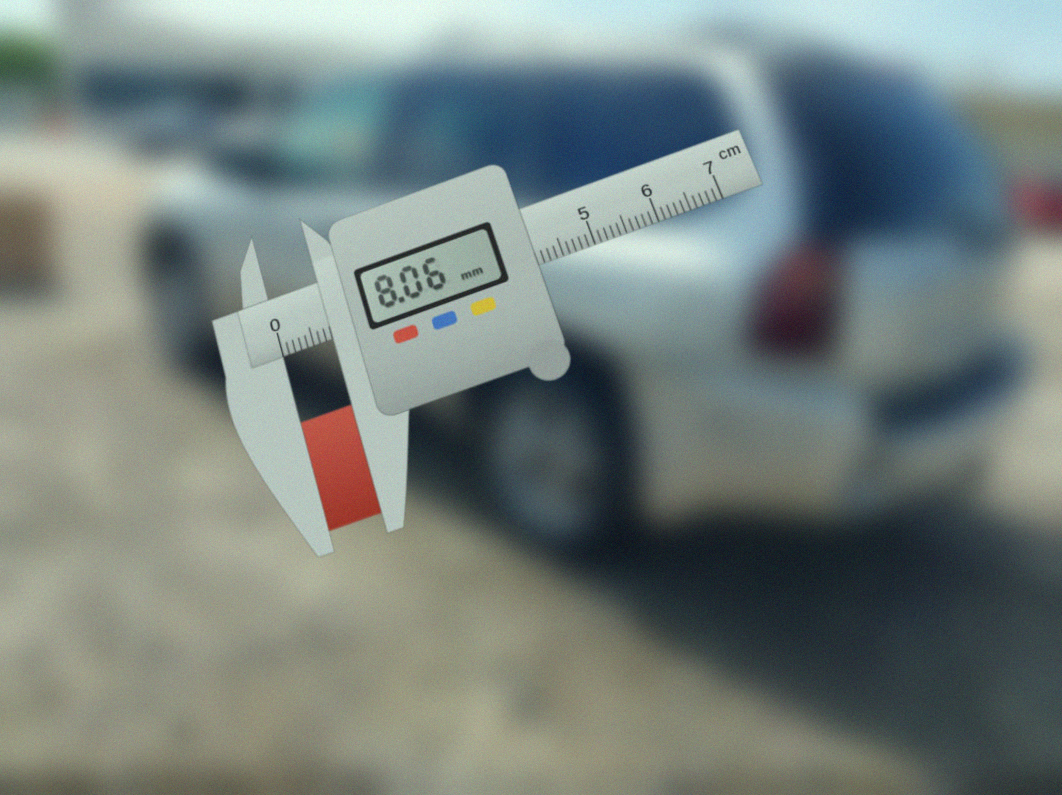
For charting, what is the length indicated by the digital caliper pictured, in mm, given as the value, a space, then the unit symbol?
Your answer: 8.06 mm
